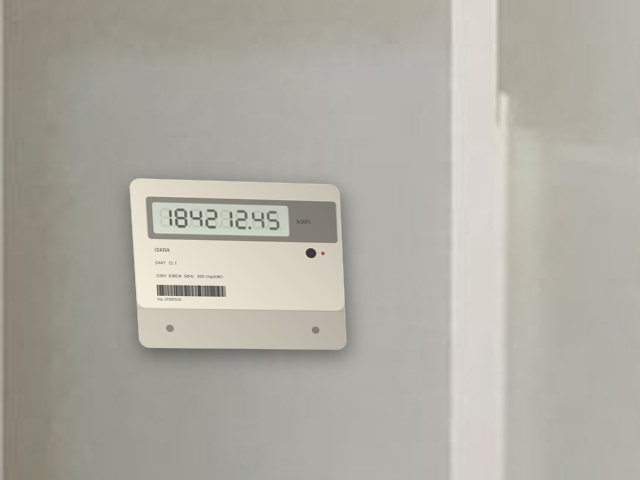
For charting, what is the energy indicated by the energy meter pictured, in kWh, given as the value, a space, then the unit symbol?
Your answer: 184212.45 kWh
